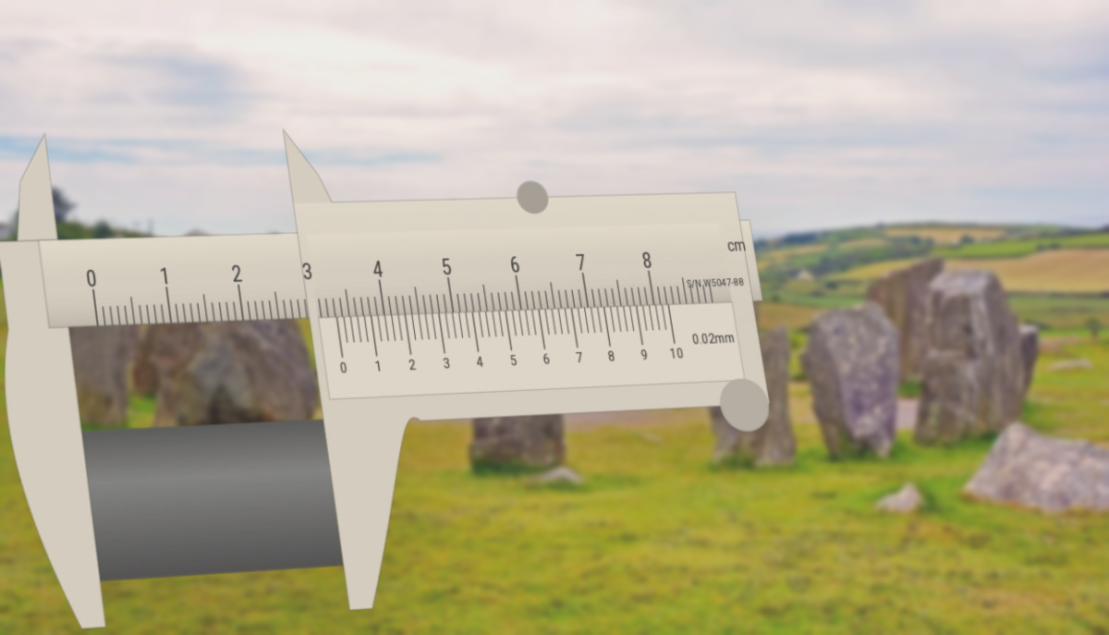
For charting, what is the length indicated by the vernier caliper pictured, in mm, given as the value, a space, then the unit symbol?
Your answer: 33.2 mm
